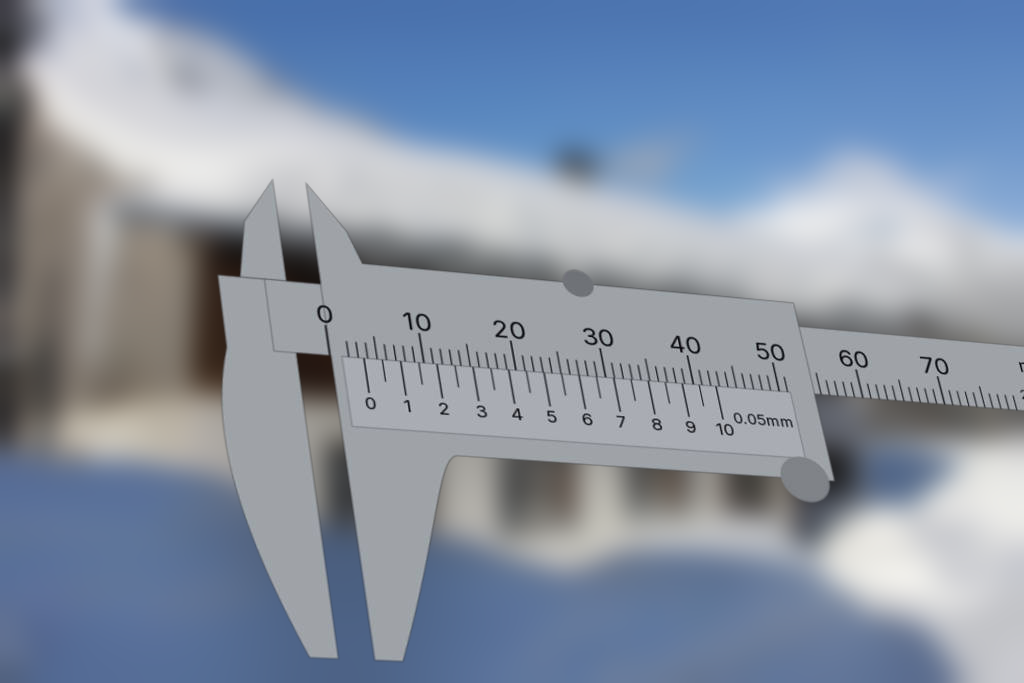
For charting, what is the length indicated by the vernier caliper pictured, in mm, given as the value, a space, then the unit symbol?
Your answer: 3.6 mm
